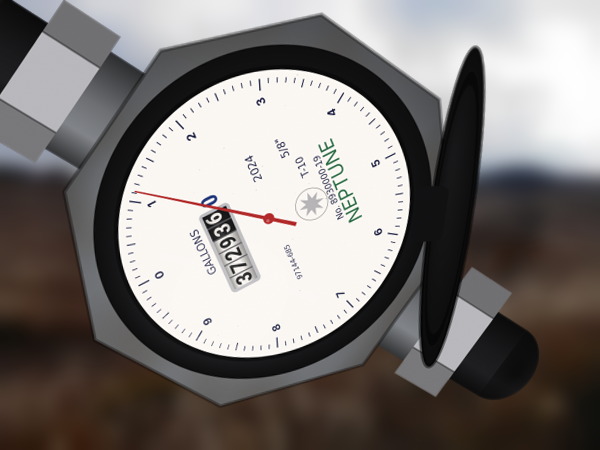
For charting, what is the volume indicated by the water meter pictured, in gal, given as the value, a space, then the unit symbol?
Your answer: 3729361.1 gal
